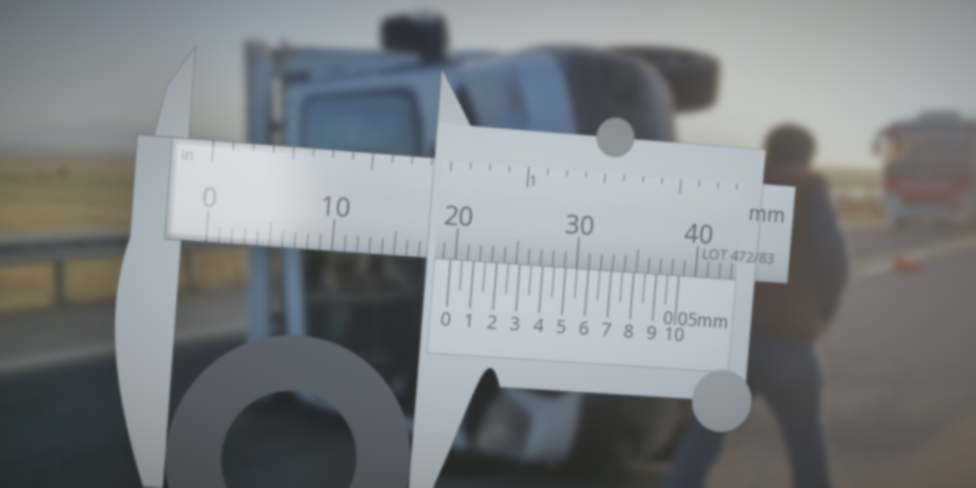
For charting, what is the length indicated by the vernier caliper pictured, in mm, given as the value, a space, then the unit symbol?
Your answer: 19.6 mm
